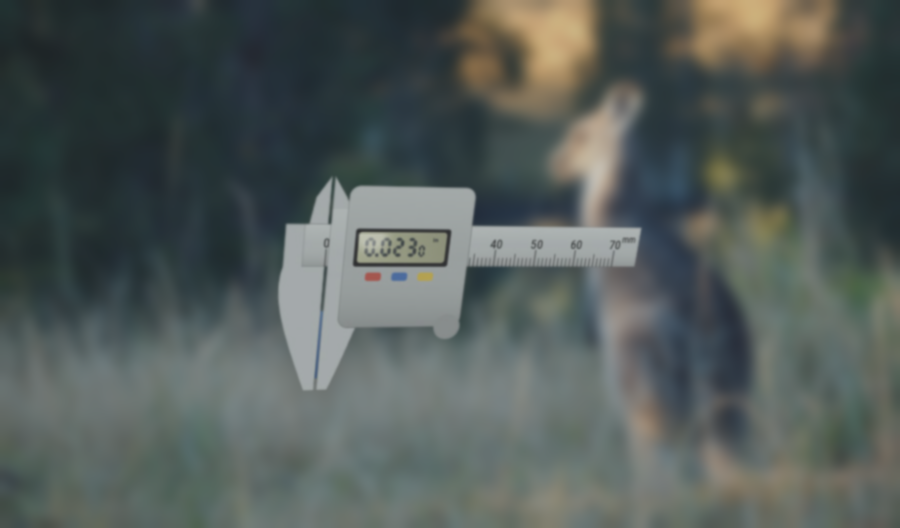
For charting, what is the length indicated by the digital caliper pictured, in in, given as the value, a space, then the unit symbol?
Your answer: 0.0230 in
